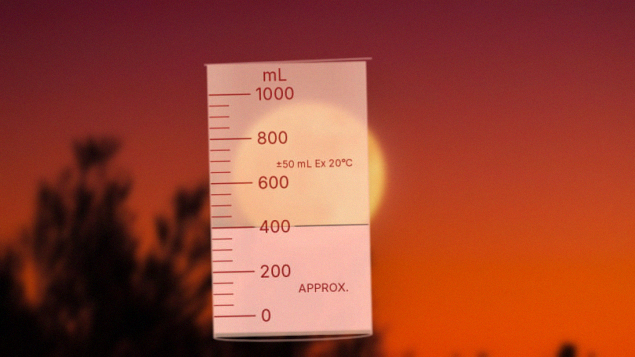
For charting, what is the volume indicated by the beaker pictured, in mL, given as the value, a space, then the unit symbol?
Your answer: 400 mL
